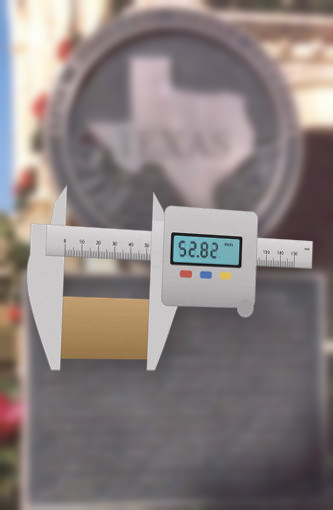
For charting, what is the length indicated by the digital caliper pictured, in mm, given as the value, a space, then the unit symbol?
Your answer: 52.82 mm
